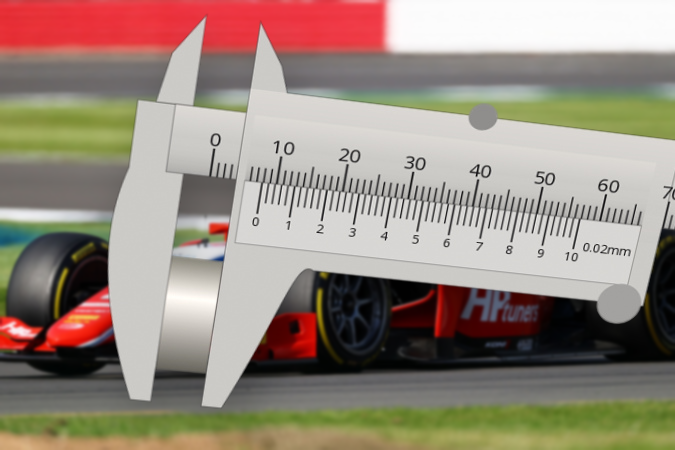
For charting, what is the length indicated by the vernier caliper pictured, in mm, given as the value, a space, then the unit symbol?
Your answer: 7.8 mm
